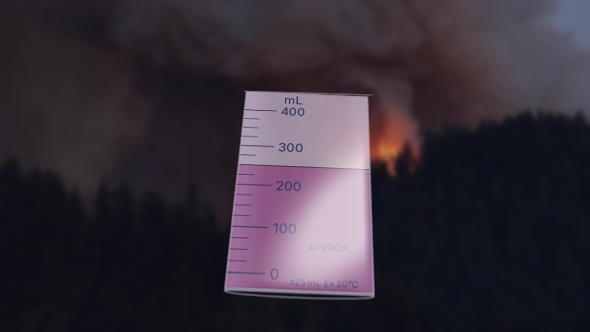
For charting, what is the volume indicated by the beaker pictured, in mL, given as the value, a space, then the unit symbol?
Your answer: 250 mL
